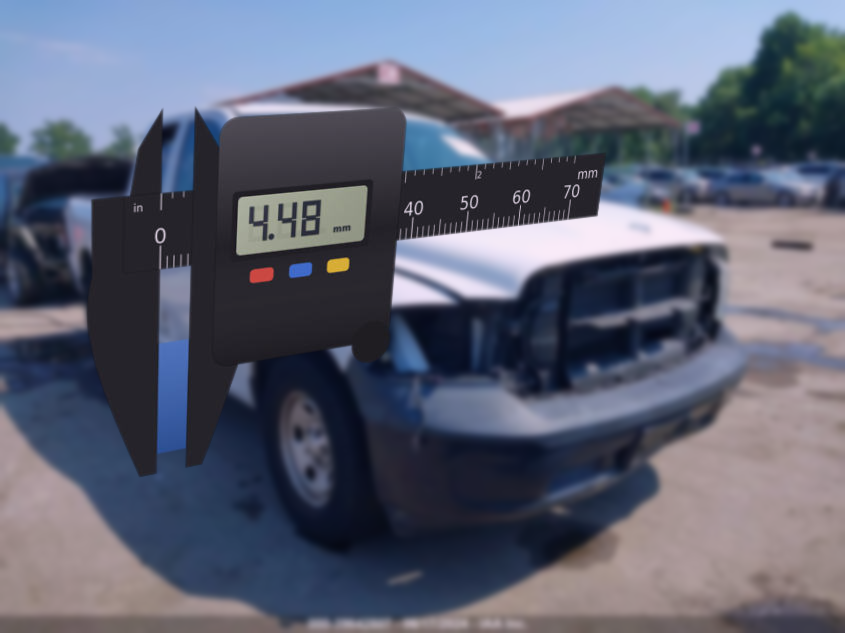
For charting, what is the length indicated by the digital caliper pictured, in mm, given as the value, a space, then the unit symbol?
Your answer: 4.48 mm
